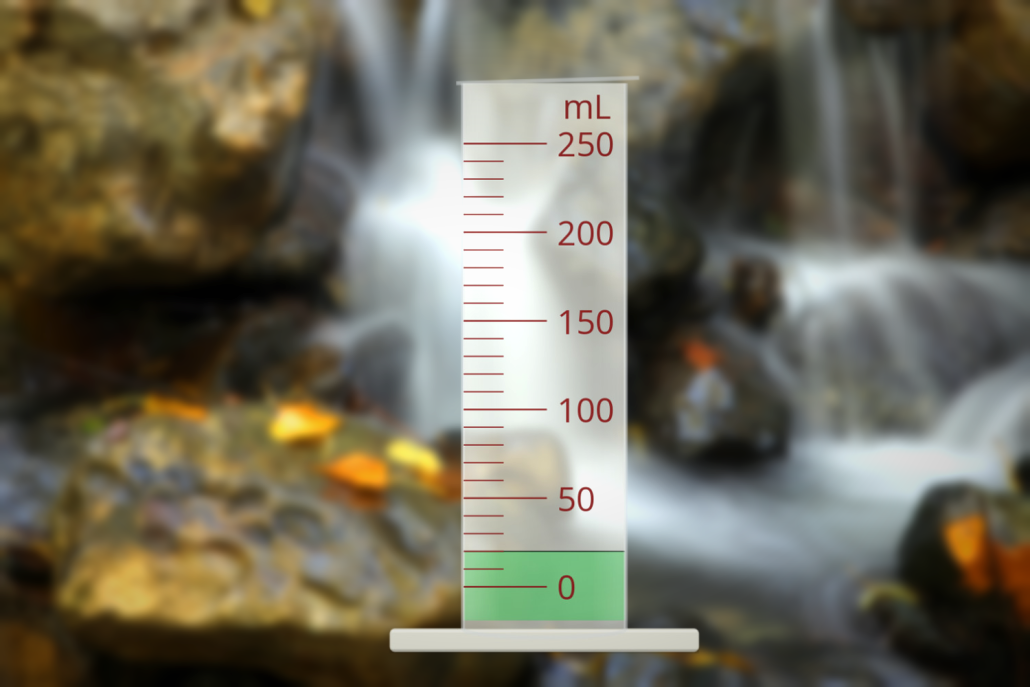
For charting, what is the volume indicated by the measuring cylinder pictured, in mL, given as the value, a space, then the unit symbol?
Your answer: 20 mL
